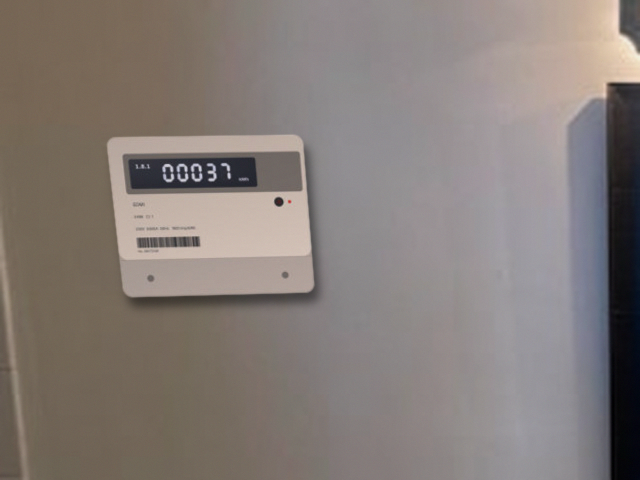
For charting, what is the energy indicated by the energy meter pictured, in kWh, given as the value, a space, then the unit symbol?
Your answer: 37 kWh
